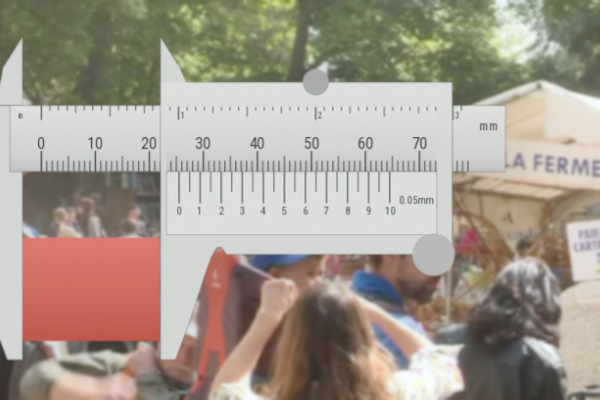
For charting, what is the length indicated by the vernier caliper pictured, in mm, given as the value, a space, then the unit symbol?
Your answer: 25.5 mm
